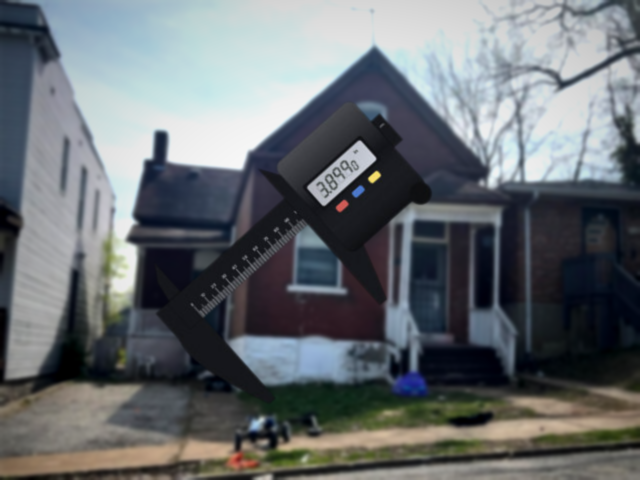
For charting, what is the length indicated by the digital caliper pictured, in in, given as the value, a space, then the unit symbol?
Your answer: 3.8990 in
